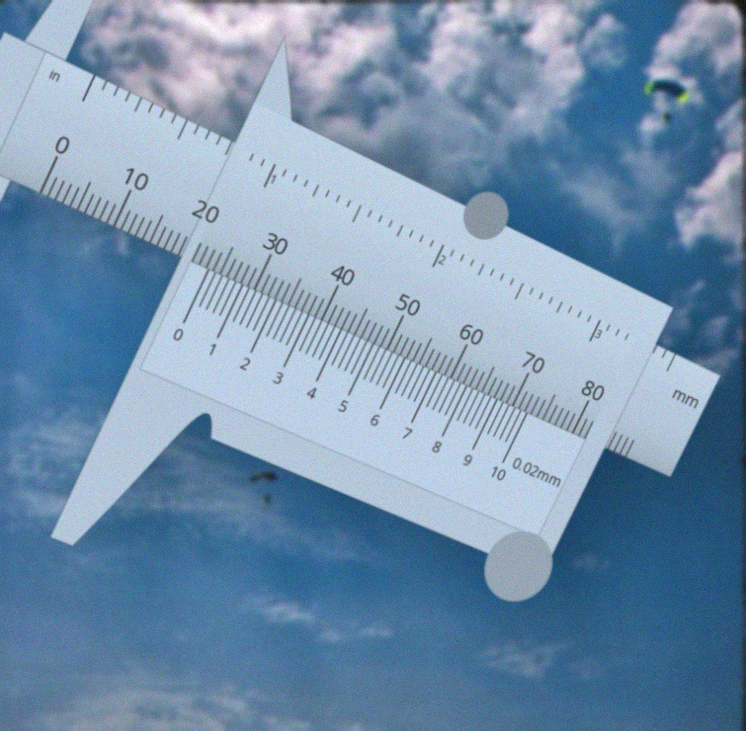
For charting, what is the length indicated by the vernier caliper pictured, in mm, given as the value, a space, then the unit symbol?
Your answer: 23.4 mm
